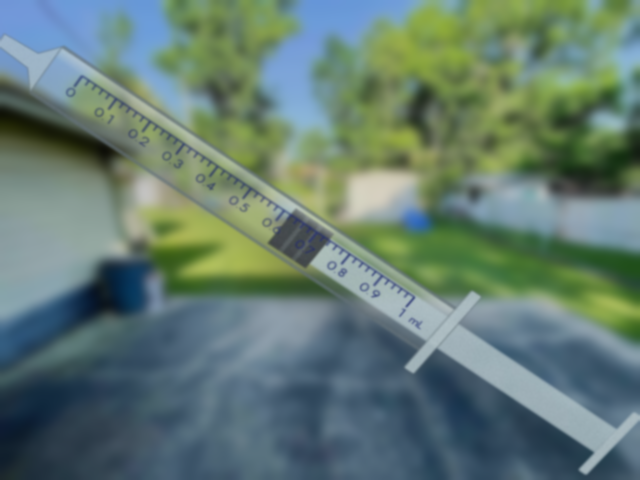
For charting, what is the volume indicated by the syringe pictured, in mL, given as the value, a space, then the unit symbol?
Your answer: 0.62 mL
